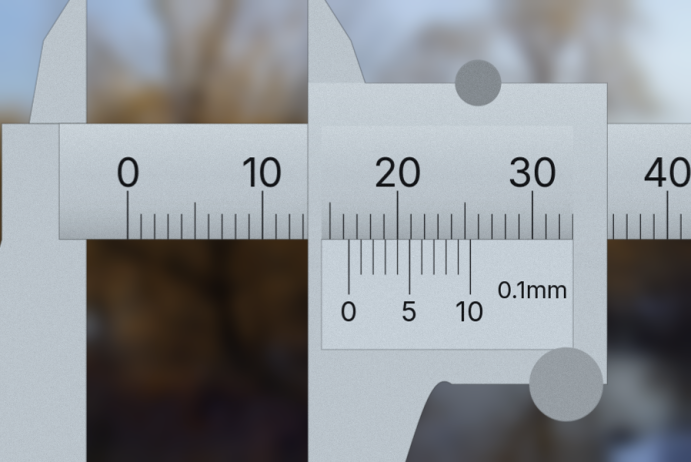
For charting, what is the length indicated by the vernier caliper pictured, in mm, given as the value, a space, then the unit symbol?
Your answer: 16.4 mm
